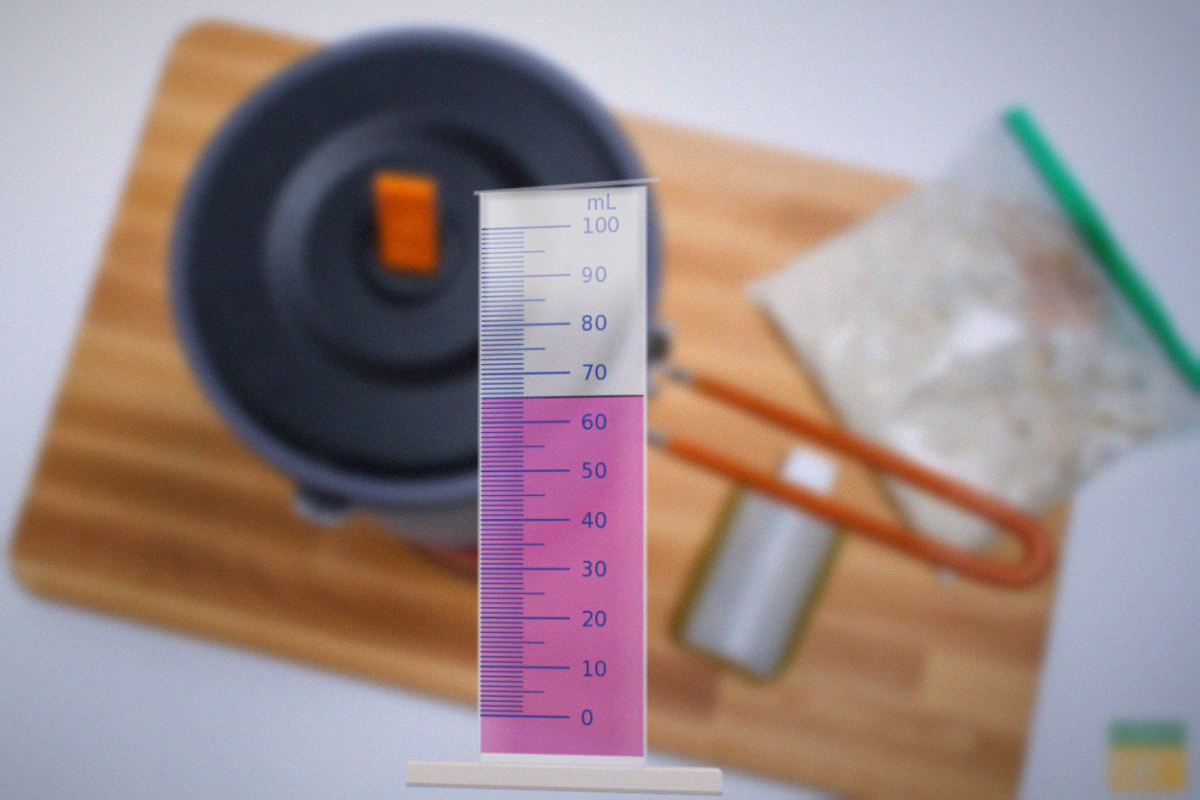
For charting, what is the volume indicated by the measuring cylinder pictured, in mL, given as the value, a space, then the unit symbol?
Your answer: 65 mL
